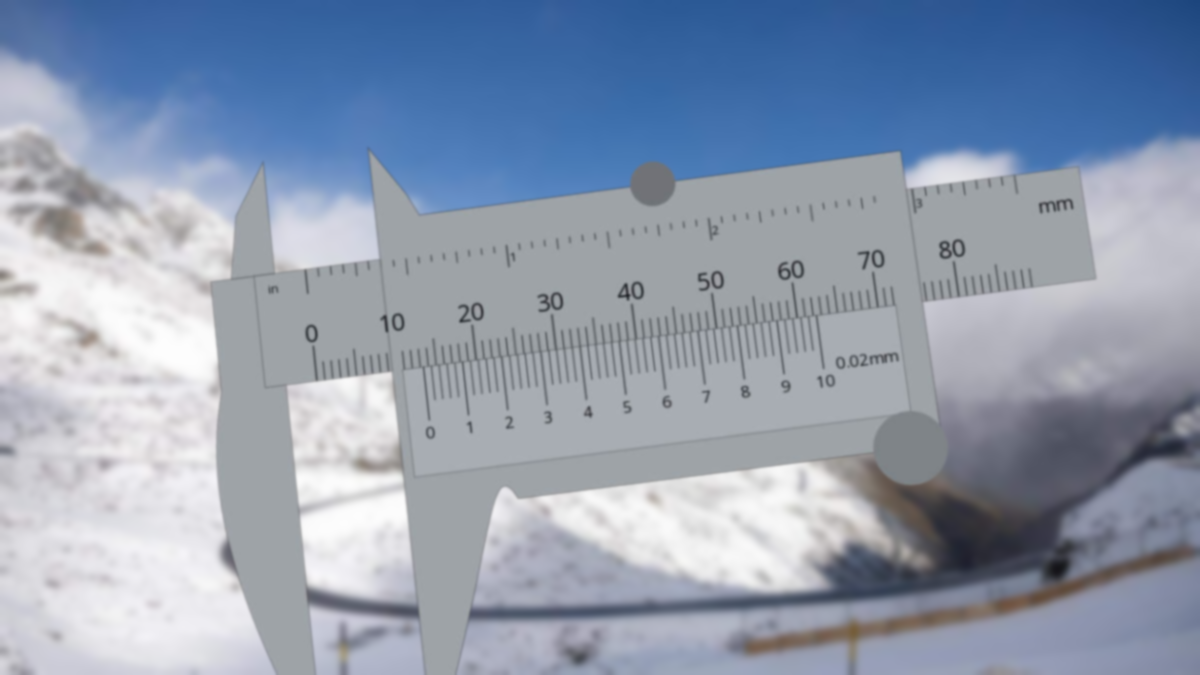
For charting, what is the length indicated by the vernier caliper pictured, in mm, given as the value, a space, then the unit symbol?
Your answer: 13.4 mm
